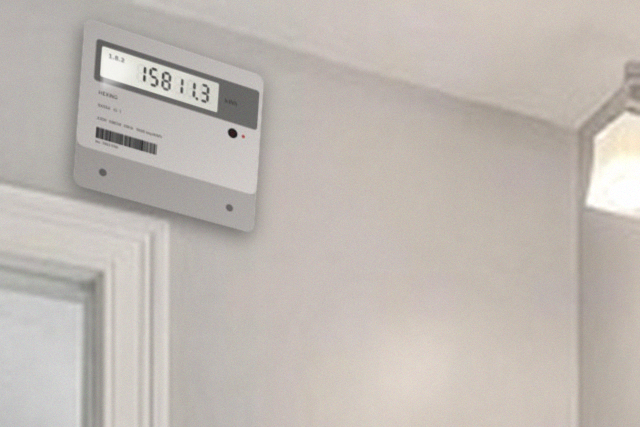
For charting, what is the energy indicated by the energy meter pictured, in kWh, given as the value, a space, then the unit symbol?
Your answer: 15811.3 kWh
